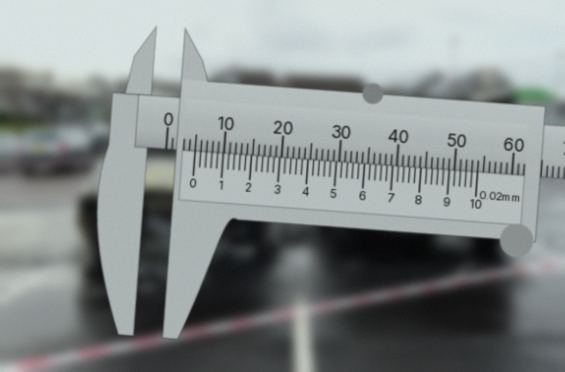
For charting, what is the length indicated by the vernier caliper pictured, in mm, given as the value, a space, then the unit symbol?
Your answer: 5.0 mm
